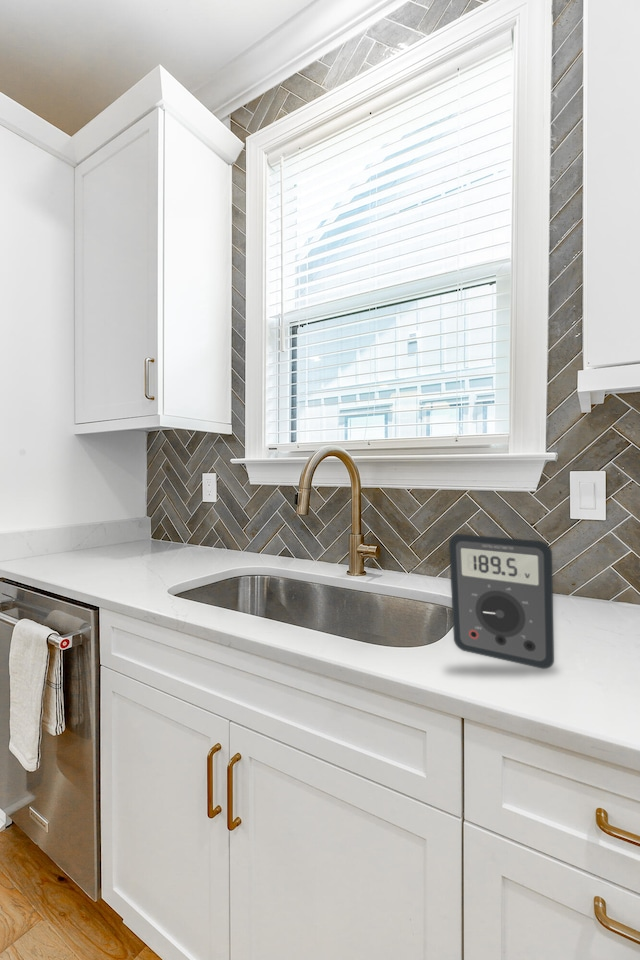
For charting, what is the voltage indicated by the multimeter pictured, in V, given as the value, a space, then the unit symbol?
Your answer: 189.5 V
